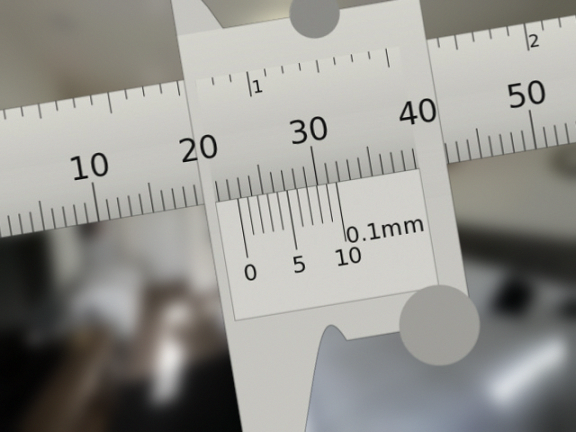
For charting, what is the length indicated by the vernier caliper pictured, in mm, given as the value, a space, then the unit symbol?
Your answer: 22.7 mm
